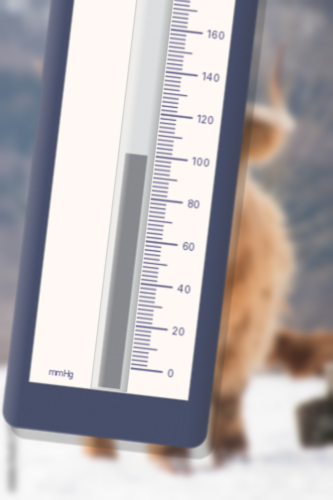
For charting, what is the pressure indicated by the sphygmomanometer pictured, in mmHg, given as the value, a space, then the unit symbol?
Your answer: 100 mmHg
